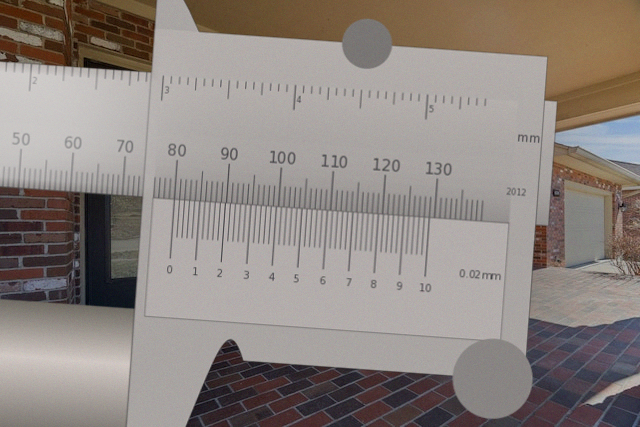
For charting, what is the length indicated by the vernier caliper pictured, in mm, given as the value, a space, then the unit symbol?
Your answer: 80.0 mm
